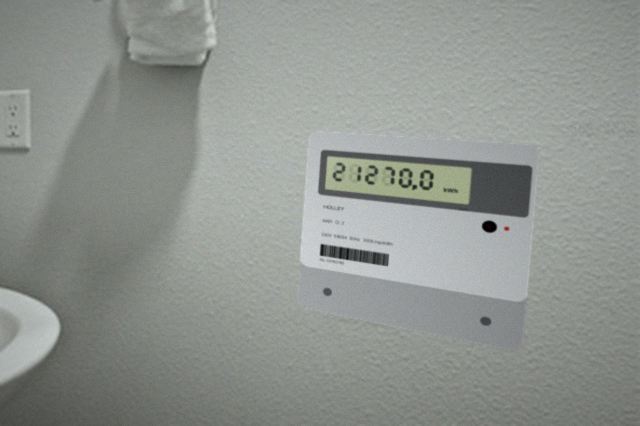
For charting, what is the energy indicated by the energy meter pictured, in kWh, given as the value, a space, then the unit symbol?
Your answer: 21270.0 kWh
